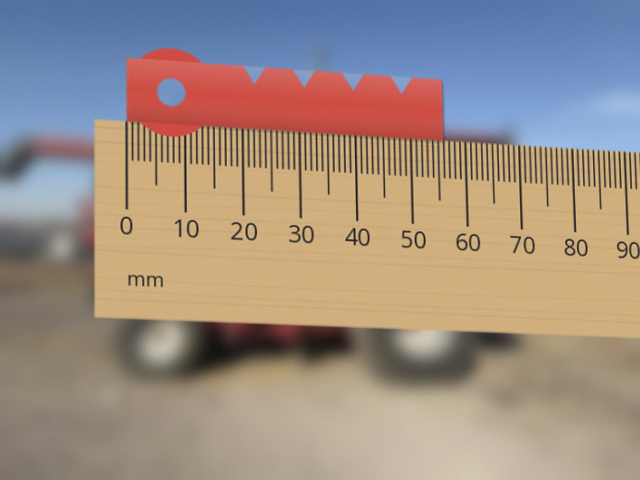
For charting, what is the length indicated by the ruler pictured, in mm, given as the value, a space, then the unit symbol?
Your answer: 56 mm
